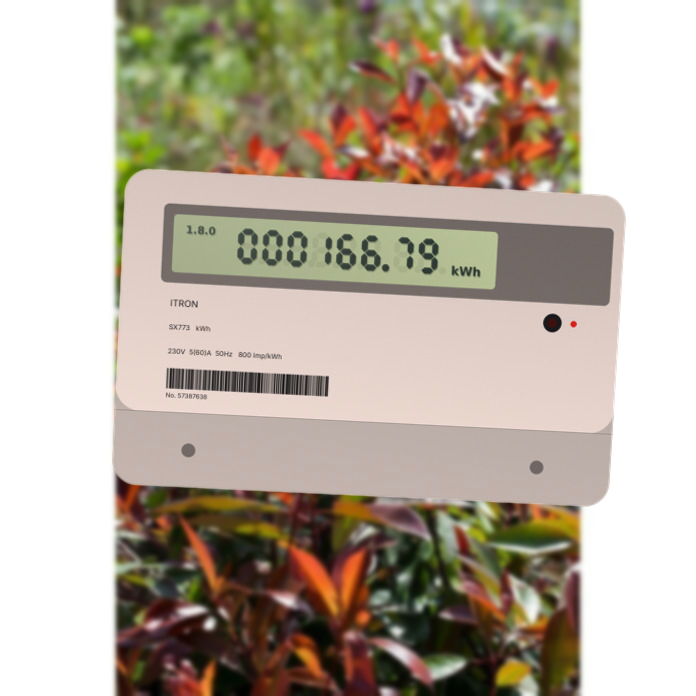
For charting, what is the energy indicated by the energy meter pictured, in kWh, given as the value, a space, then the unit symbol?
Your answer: 166.79 kWh
